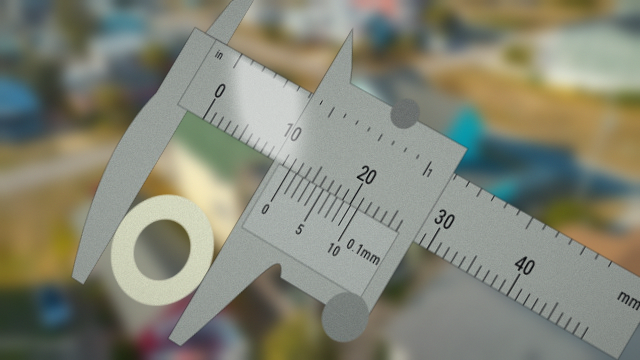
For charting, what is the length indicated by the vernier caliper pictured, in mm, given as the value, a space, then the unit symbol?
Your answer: 12.0 mm
